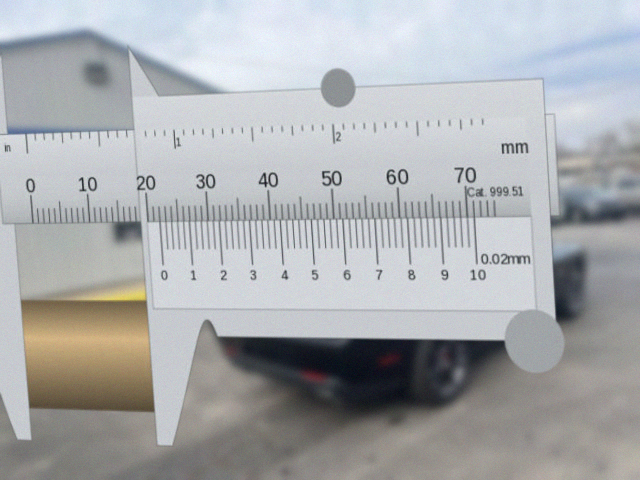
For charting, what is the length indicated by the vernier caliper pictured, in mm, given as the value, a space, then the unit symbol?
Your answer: 22.0 mm
